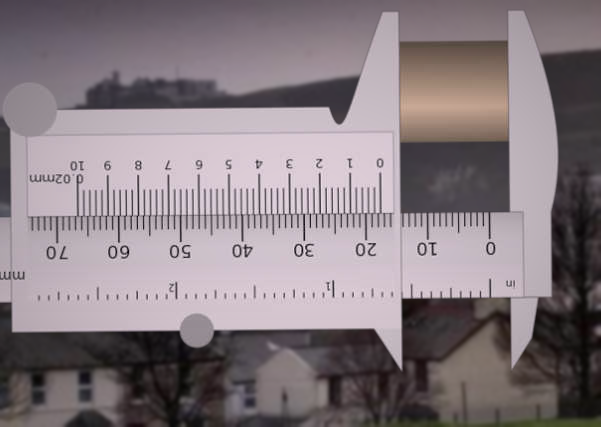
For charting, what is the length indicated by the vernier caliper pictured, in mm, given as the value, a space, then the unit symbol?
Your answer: 17.6 mm
